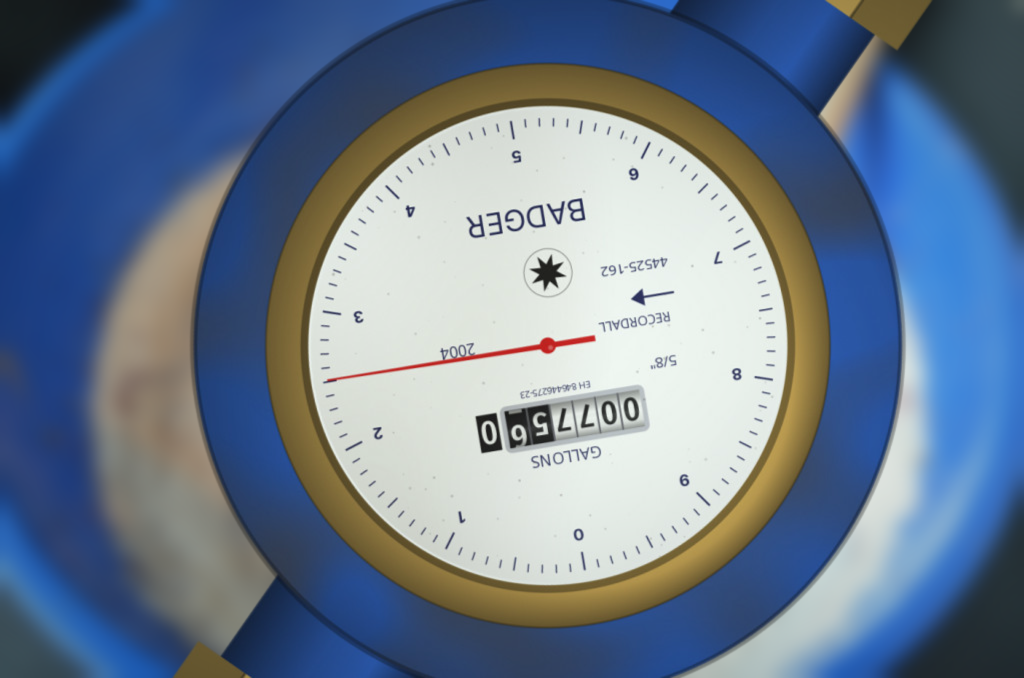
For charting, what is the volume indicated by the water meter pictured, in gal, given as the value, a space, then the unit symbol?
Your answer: 77562.5 gal
